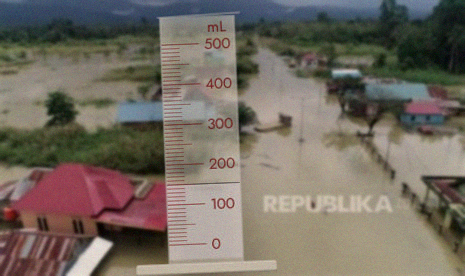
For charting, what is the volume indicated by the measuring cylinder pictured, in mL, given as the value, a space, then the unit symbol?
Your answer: 150 mL
